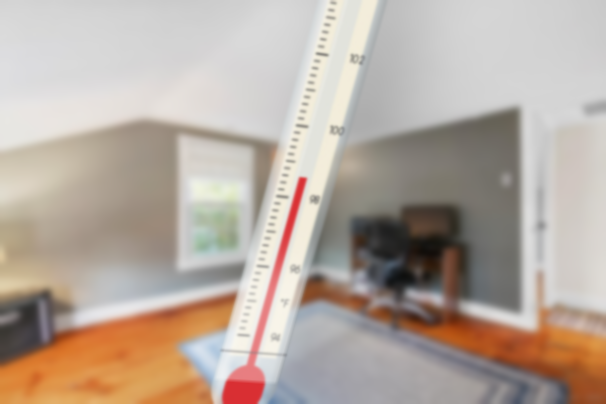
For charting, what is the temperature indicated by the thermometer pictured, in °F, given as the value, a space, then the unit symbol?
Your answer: 98.6 °F
